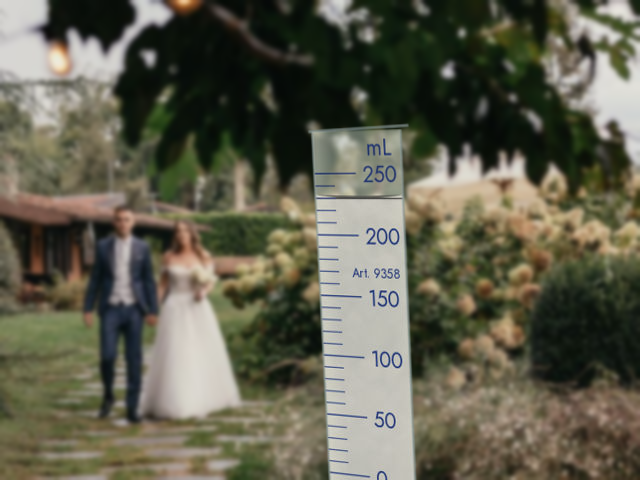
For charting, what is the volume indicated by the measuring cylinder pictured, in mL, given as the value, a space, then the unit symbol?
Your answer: 230 mL
